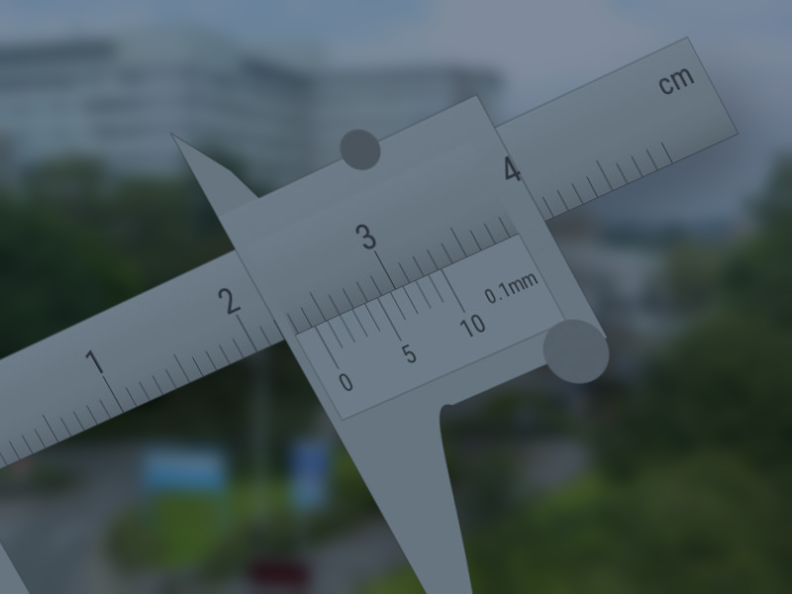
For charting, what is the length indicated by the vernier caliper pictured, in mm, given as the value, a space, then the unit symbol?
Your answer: 24.2 mm
